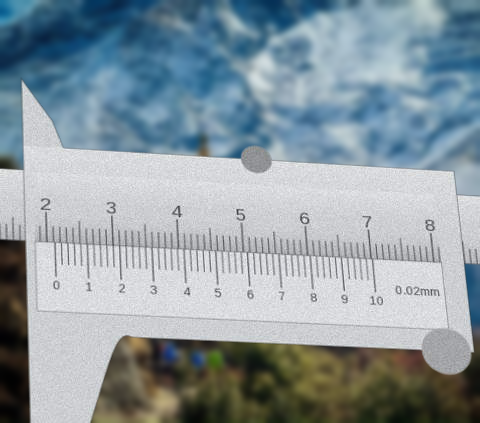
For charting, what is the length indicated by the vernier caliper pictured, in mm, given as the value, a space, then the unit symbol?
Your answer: 21.2 mm
